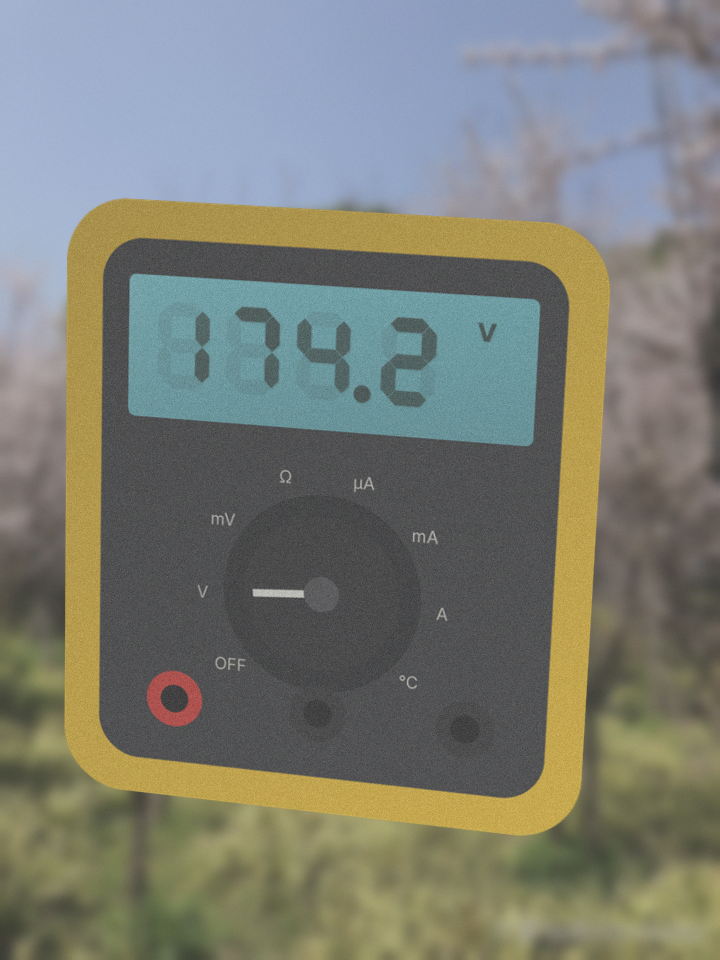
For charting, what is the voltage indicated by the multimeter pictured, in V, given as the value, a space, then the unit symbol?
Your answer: 174.2 V
